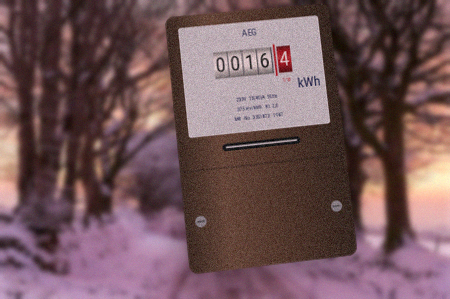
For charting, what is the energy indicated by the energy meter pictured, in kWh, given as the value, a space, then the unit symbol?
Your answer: 16.4 kWh
